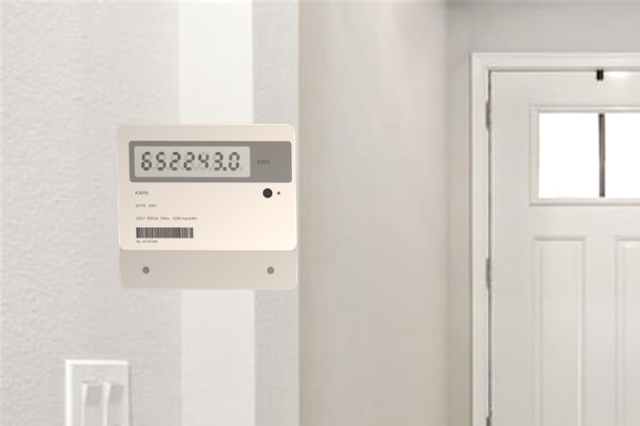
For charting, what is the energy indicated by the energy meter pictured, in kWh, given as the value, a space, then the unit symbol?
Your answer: 652243.0 kWh
